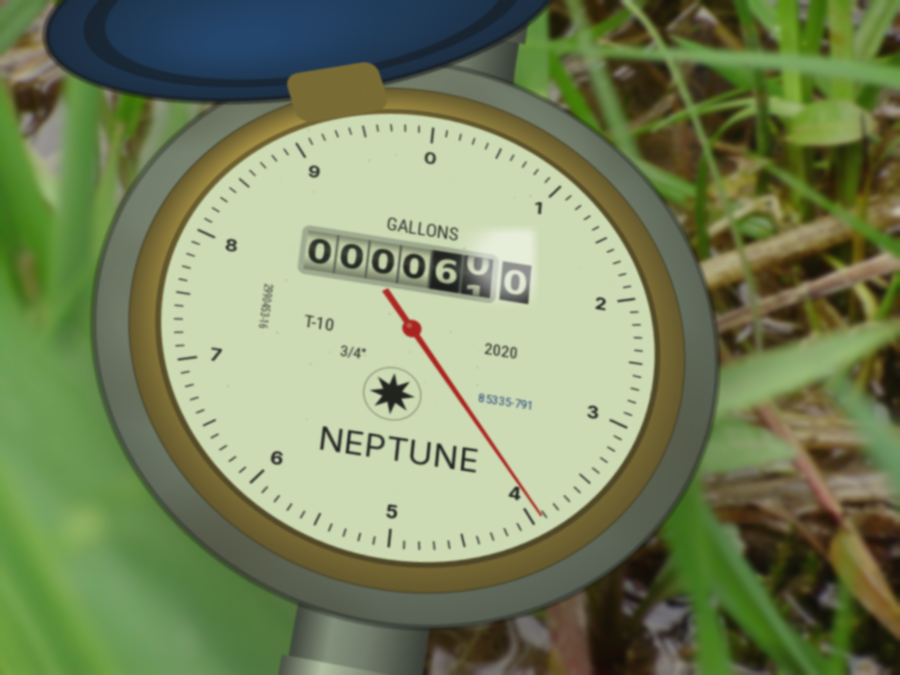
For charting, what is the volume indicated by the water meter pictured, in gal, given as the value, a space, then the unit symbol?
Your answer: 603.9 gal
